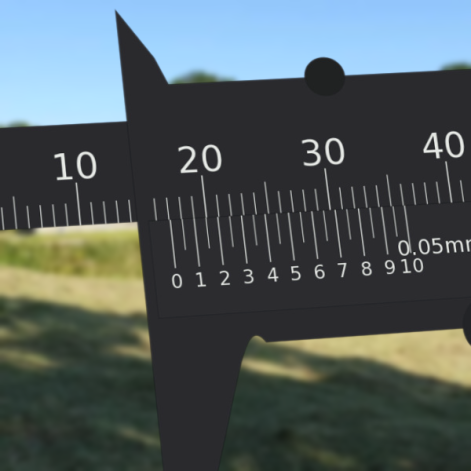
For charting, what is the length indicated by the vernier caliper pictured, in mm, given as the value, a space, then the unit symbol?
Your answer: 17.1 mm
